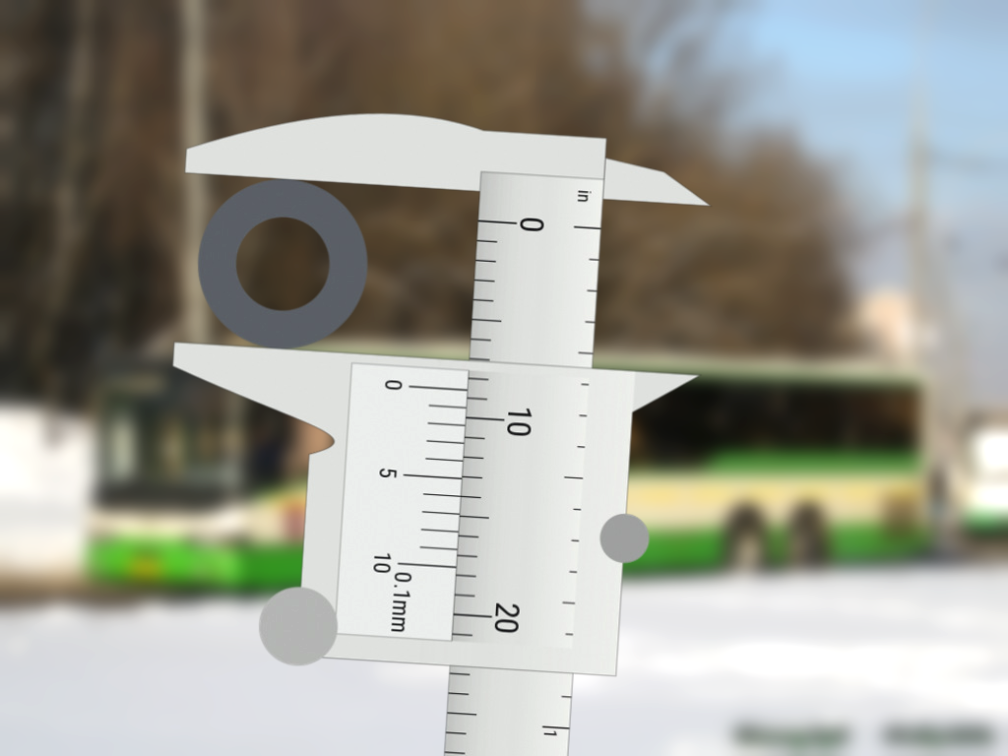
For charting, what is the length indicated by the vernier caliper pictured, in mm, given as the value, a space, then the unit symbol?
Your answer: 8.6 mm
